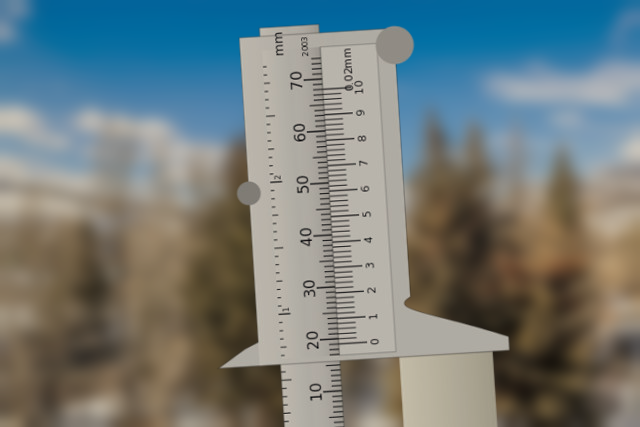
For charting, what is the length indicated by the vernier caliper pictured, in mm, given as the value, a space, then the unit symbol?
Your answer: 19.0 mm
